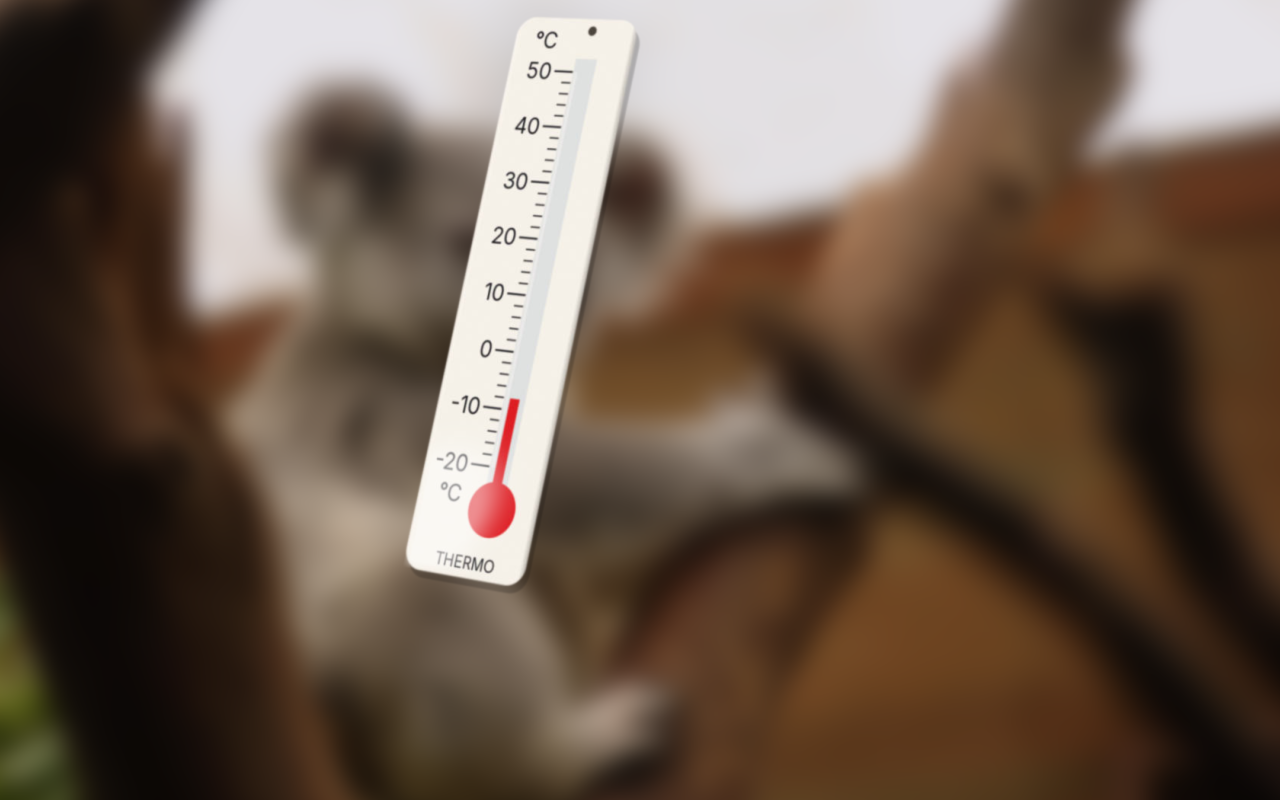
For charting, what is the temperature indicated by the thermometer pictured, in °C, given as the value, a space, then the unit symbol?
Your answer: -8 °C
